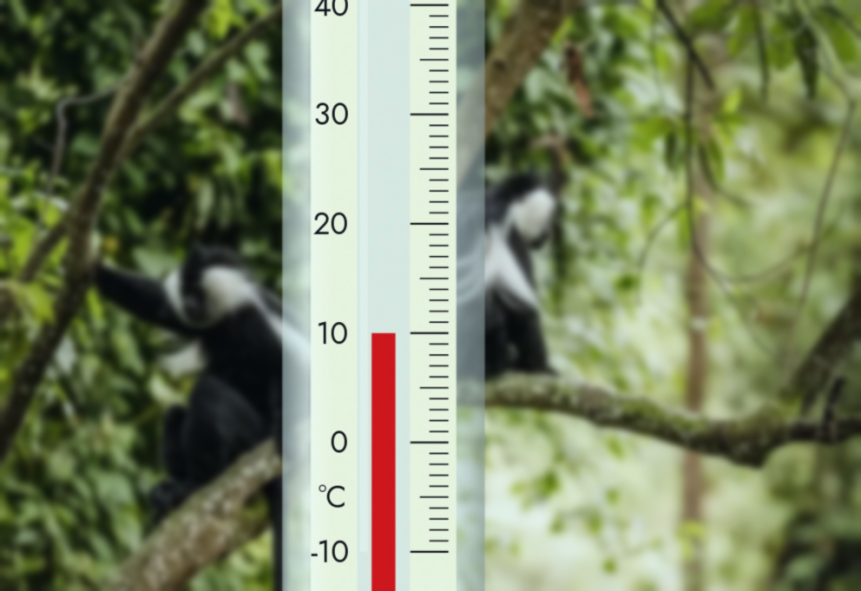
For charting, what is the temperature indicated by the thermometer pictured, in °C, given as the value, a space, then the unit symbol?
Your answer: 10 °C
